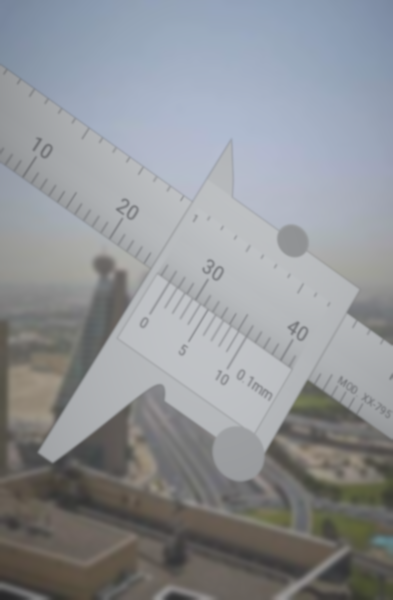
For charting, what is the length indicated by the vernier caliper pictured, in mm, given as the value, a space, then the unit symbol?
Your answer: 27.0 mm
